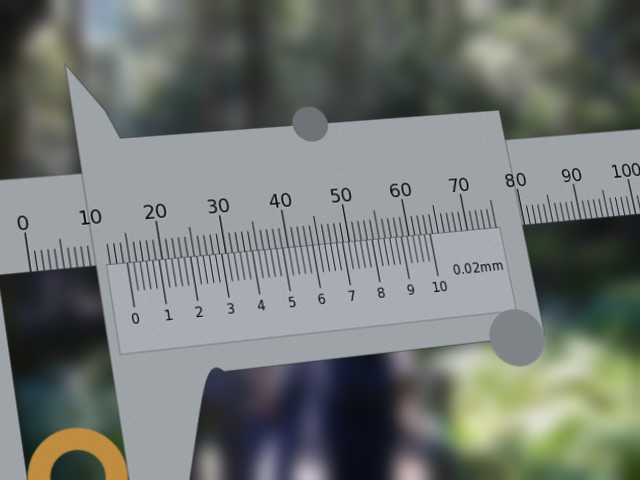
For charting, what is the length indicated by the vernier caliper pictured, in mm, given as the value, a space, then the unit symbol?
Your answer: 14.6 mm
